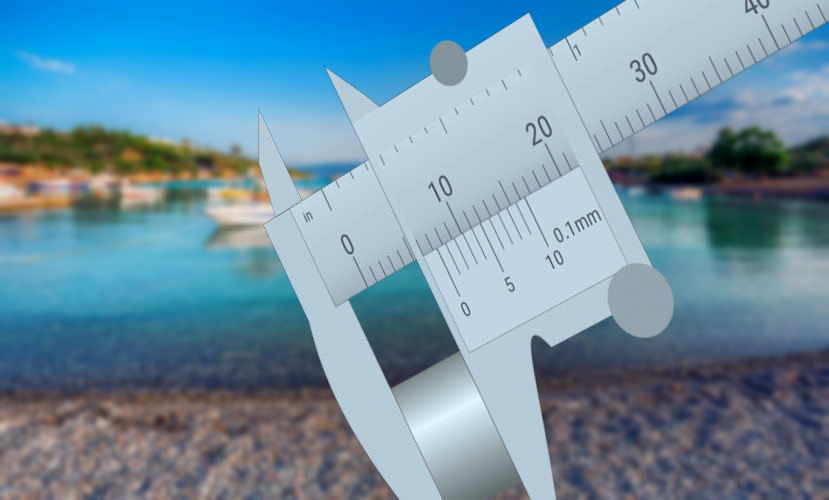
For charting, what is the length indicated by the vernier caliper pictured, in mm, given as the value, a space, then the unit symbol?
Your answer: 7.4 mm
